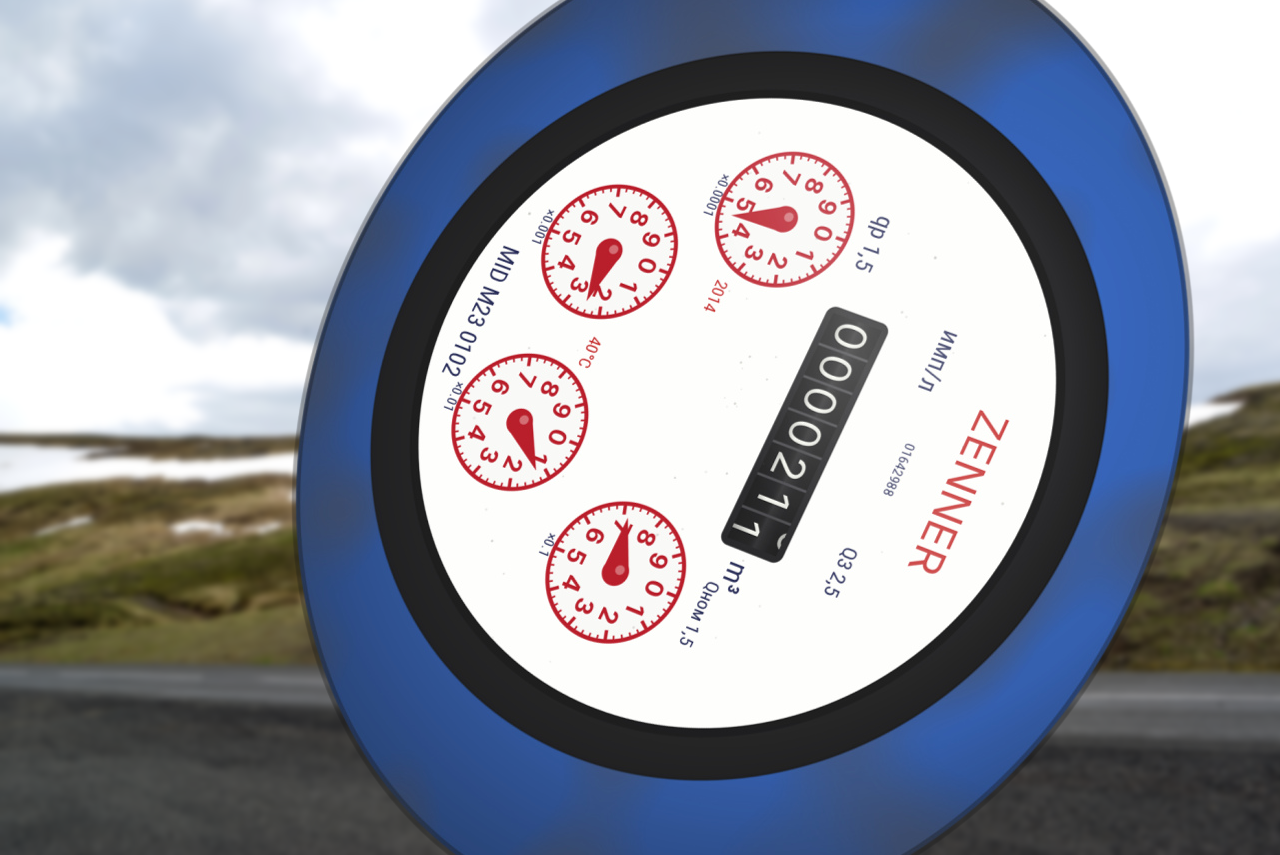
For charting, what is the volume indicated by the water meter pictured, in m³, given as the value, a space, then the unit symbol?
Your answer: 210.7124 m³
